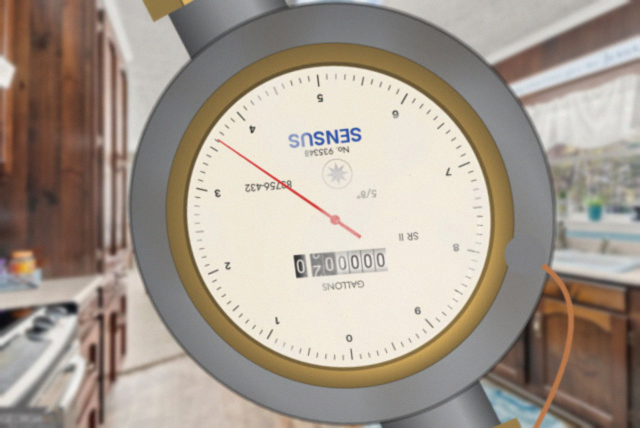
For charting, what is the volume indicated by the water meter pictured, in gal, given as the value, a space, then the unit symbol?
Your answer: 23.6 gal
